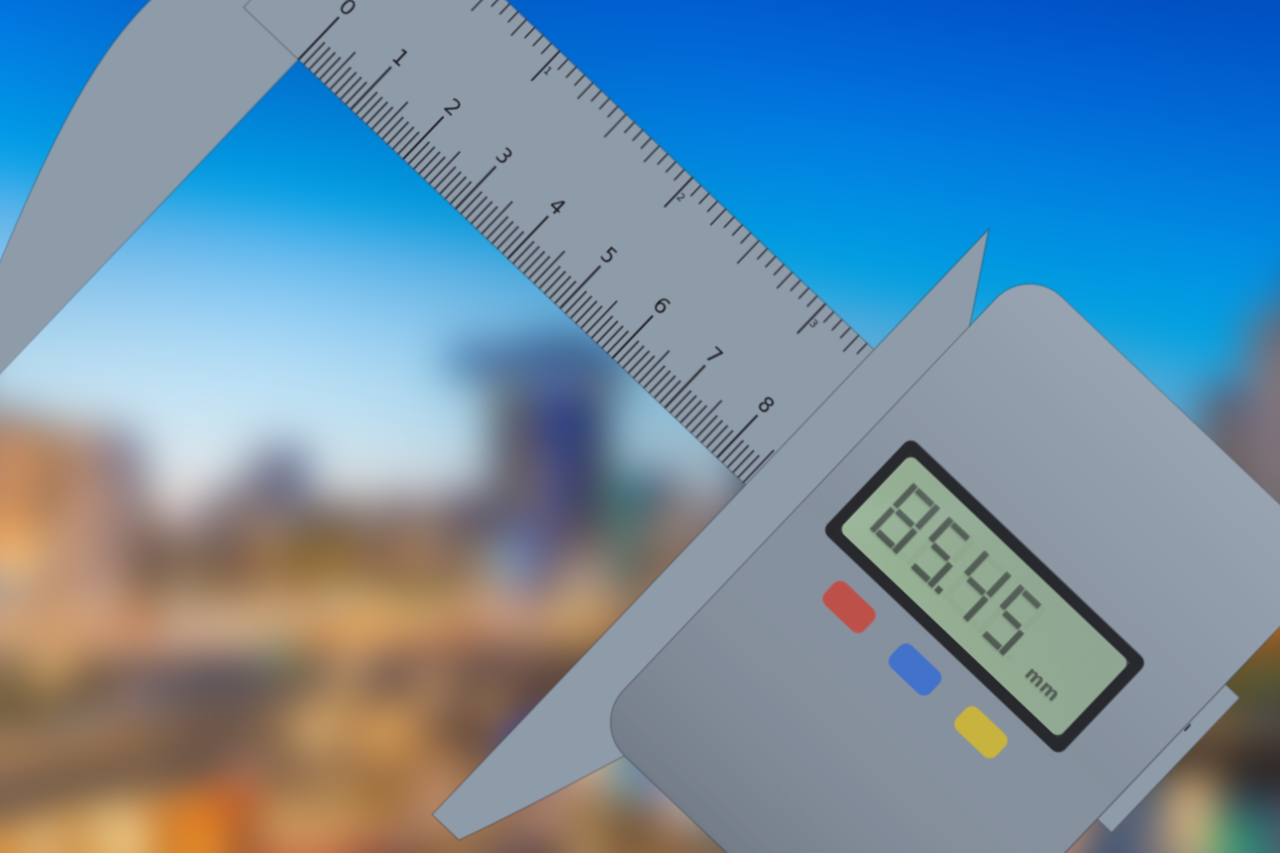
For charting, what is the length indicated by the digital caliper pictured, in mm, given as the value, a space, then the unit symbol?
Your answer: 85.45 mm
